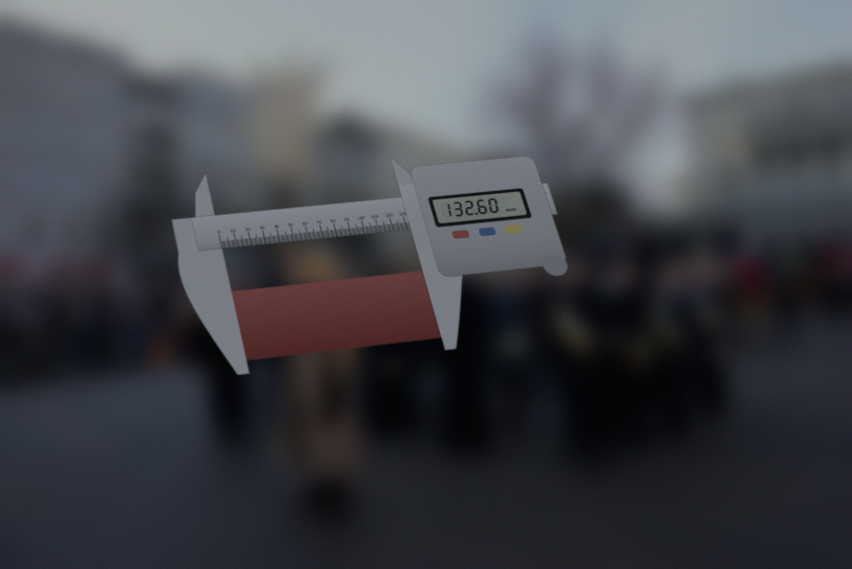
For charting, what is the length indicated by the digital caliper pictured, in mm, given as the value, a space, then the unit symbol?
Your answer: 132.60 mm
